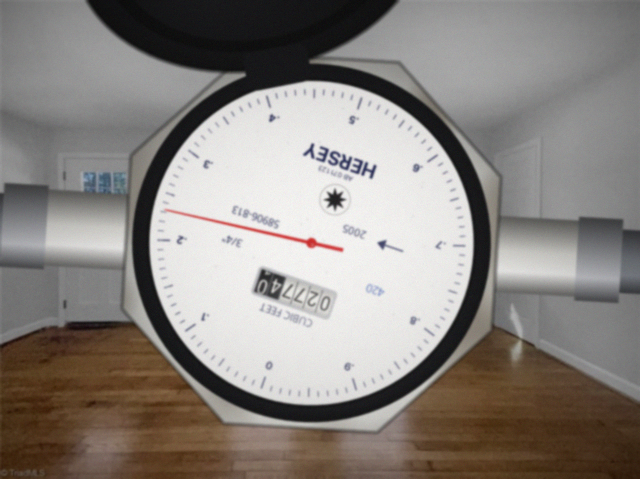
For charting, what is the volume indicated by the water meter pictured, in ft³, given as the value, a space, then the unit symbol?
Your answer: 27740.23 ft³
